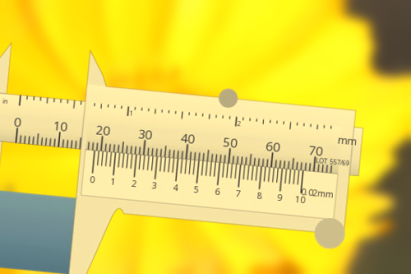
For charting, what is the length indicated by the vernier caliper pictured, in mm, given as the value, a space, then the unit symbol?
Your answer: 18.5 mm
